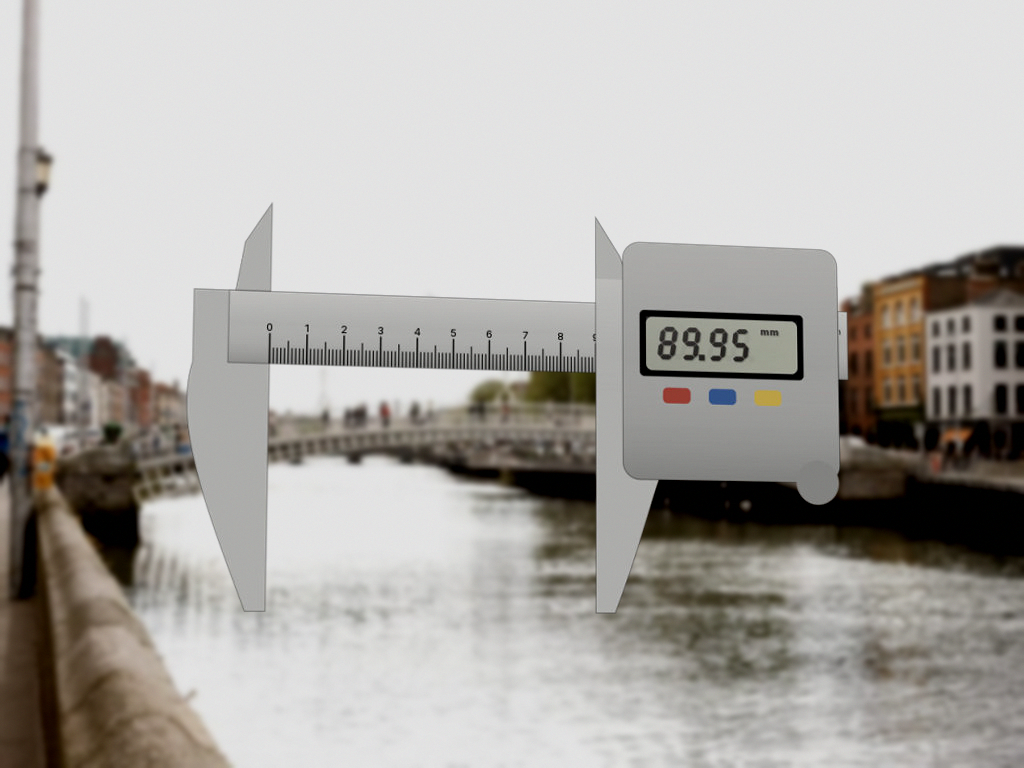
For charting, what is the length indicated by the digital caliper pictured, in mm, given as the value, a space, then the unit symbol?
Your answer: 89.95 mm
